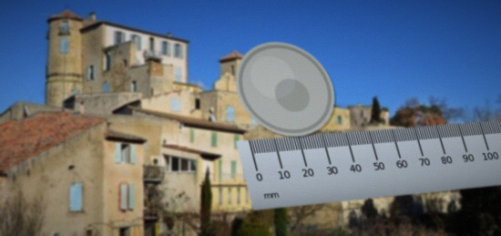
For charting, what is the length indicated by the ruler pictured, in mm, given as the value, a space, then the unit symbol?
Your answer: 40 mm
